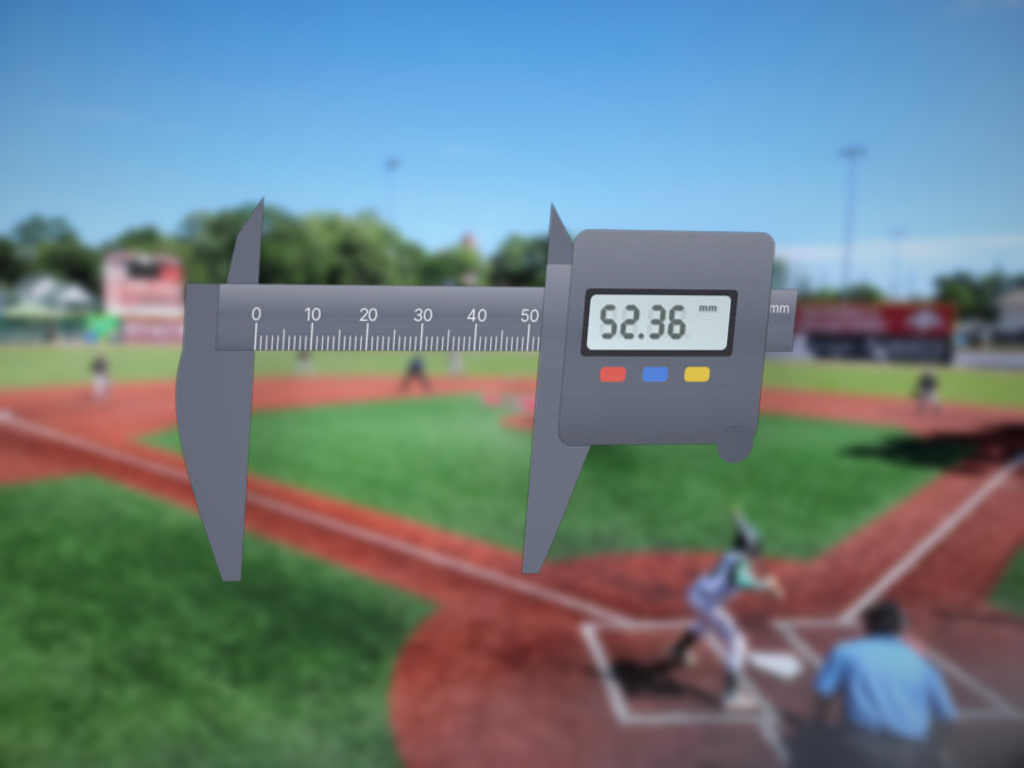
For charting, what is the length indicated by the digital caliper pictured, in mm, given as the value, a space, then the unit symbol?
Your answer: 52.36 mm
